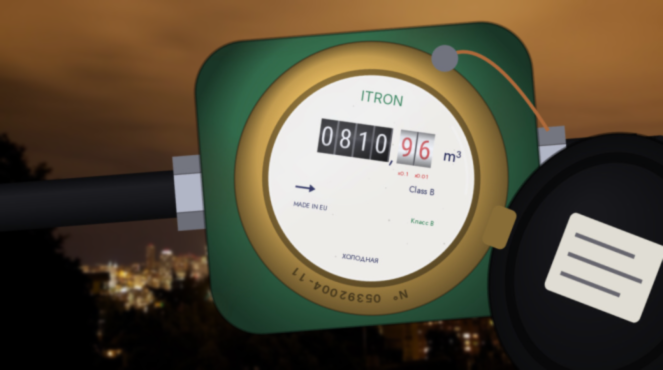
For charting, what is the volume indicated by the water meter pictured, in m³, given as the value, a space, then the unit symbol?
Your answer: 810.96 m³
